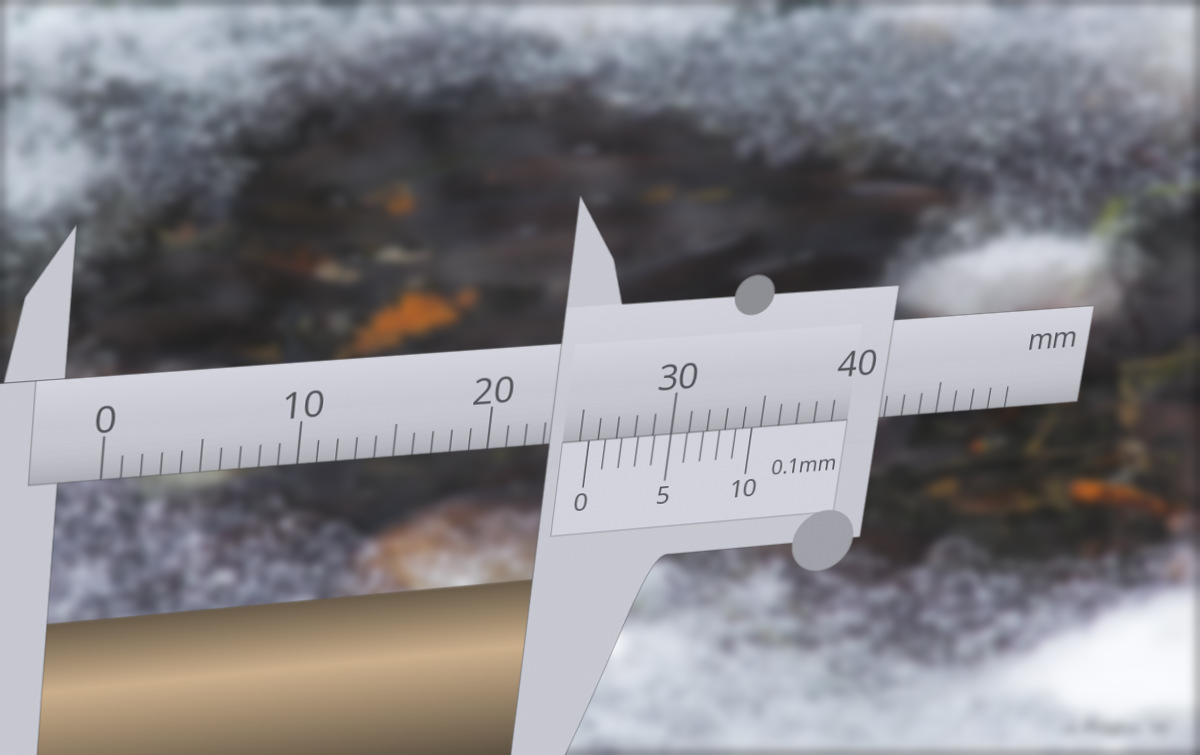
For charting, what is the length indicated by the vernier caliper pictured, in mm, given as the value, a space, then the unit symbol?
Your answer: 25.5 mm
